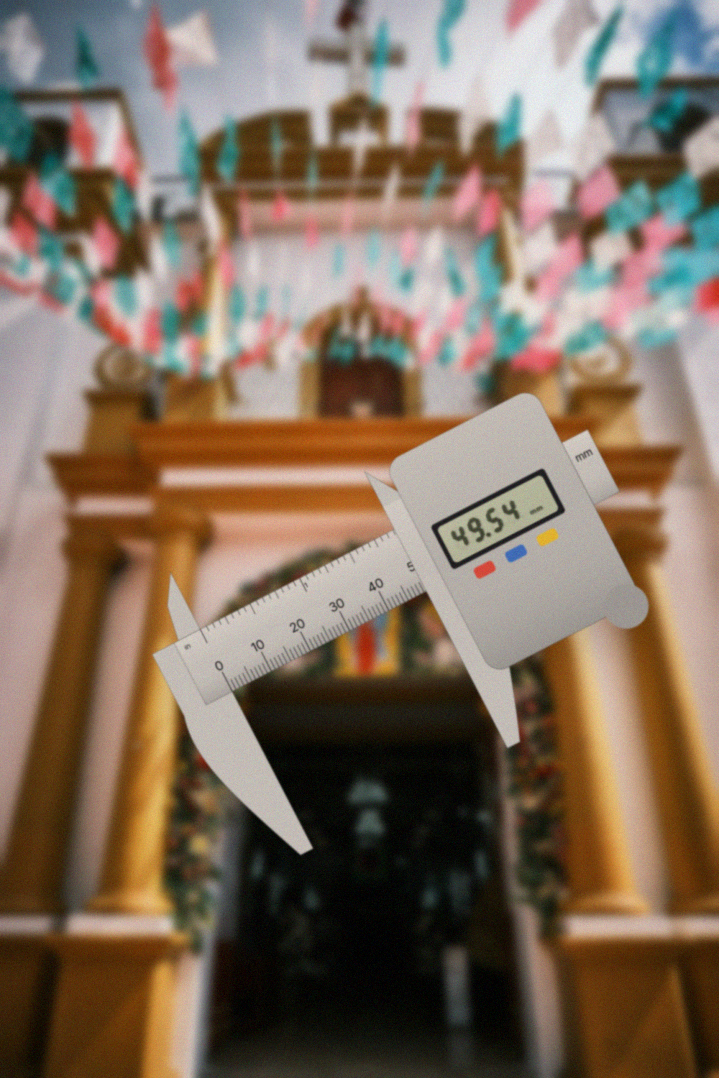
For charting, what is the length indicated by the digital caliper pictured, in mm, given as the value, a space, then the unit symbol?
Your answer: 49.54 mm
